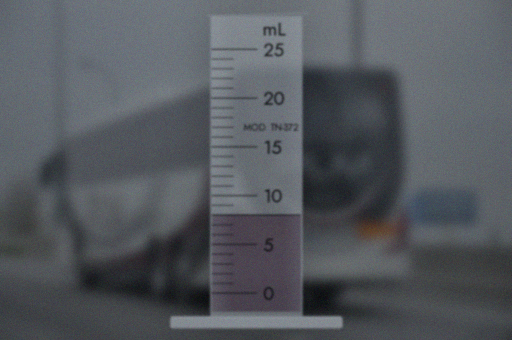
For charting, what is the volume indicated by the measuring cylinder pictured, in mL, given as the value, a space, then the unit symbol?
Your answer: 8 mL
